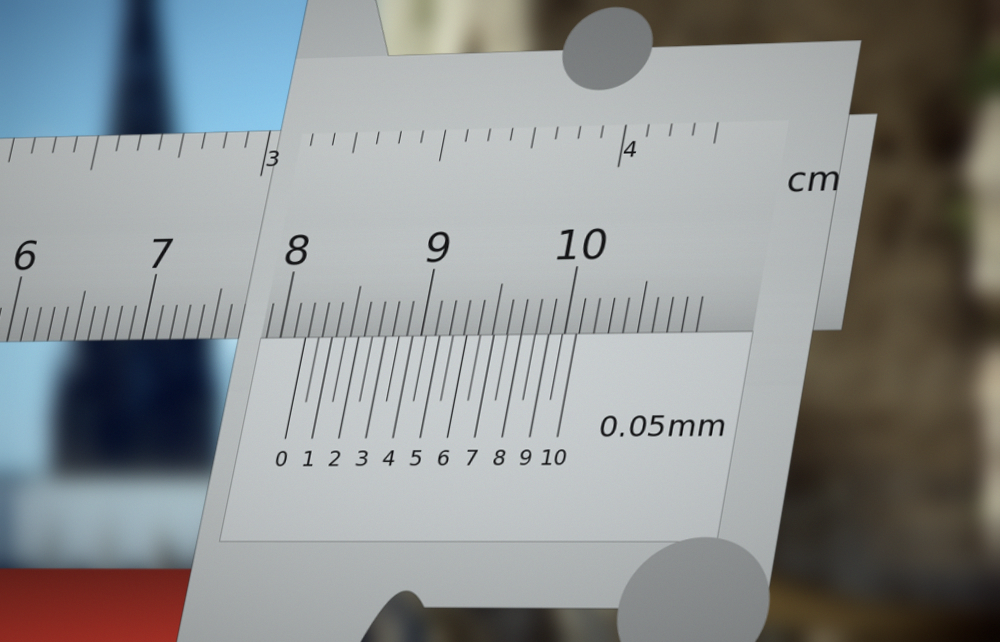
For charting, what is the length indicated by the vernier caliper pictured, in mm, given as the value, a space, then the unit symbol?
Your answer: 81.8 mm
